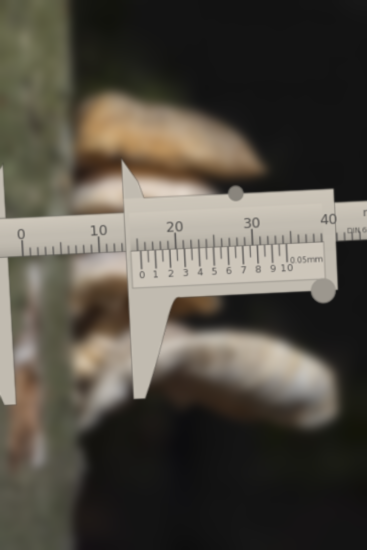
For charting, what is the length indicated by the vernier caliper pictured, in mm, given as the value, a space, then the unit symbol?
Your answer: 15.4 mm
